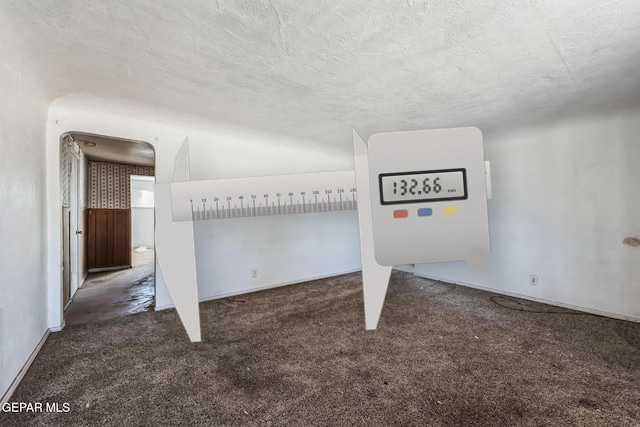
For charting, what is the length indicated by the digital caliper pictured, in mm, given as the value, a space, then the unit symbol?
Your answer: 132.66 mm
